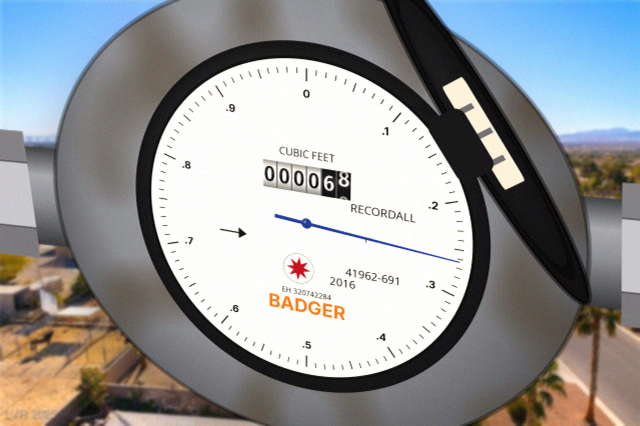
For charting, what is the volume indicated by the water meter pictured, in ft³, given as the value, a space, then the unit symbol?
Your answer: 68.26 ft³
